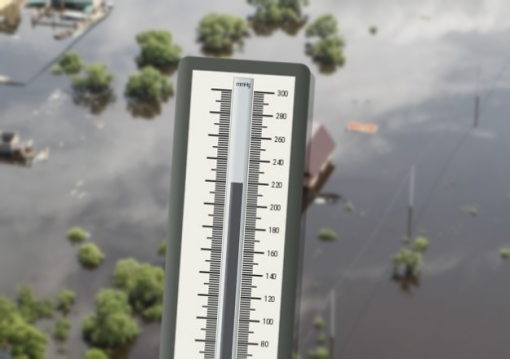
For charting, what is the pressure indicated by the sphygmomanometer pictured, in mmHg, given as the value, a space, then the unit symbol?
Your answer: 220 mmHg
